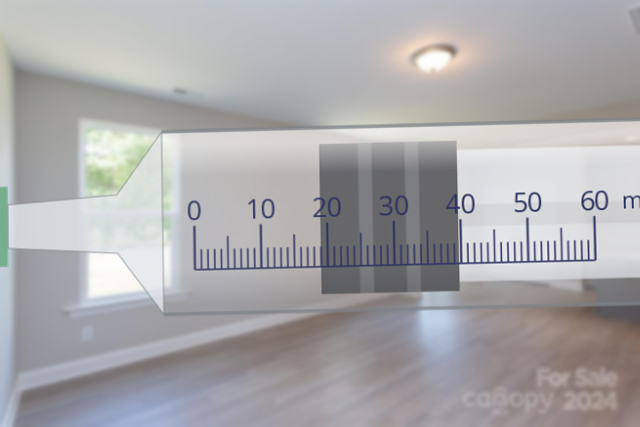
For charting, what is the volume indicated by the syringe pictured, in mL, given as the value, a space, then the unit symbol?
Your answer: 19 mL
